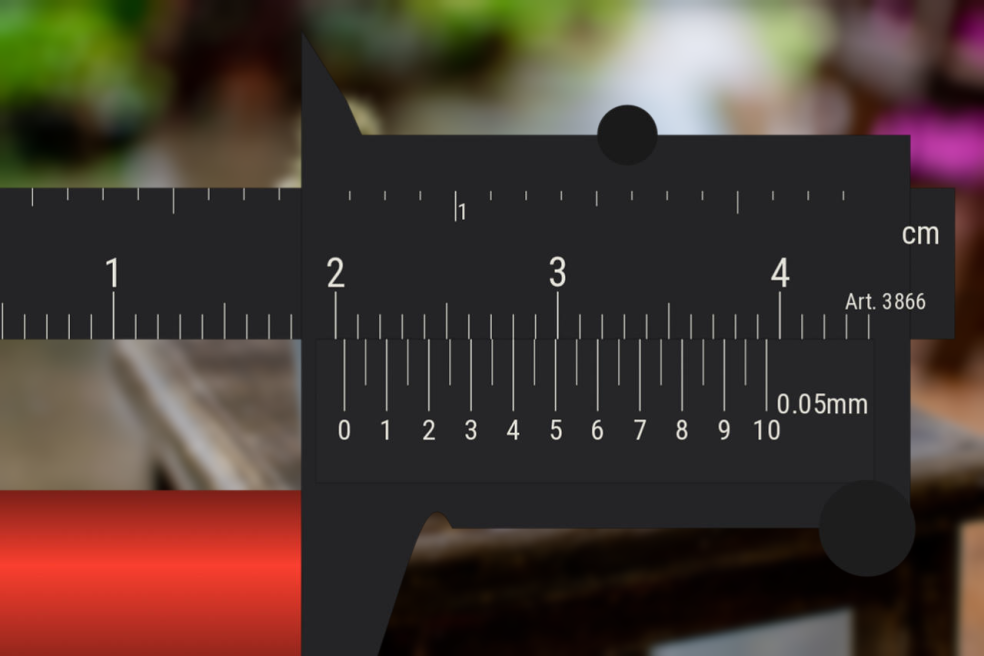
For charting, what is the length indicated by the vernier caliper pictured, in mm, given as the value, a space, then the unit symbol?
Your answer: 20.40 mm
